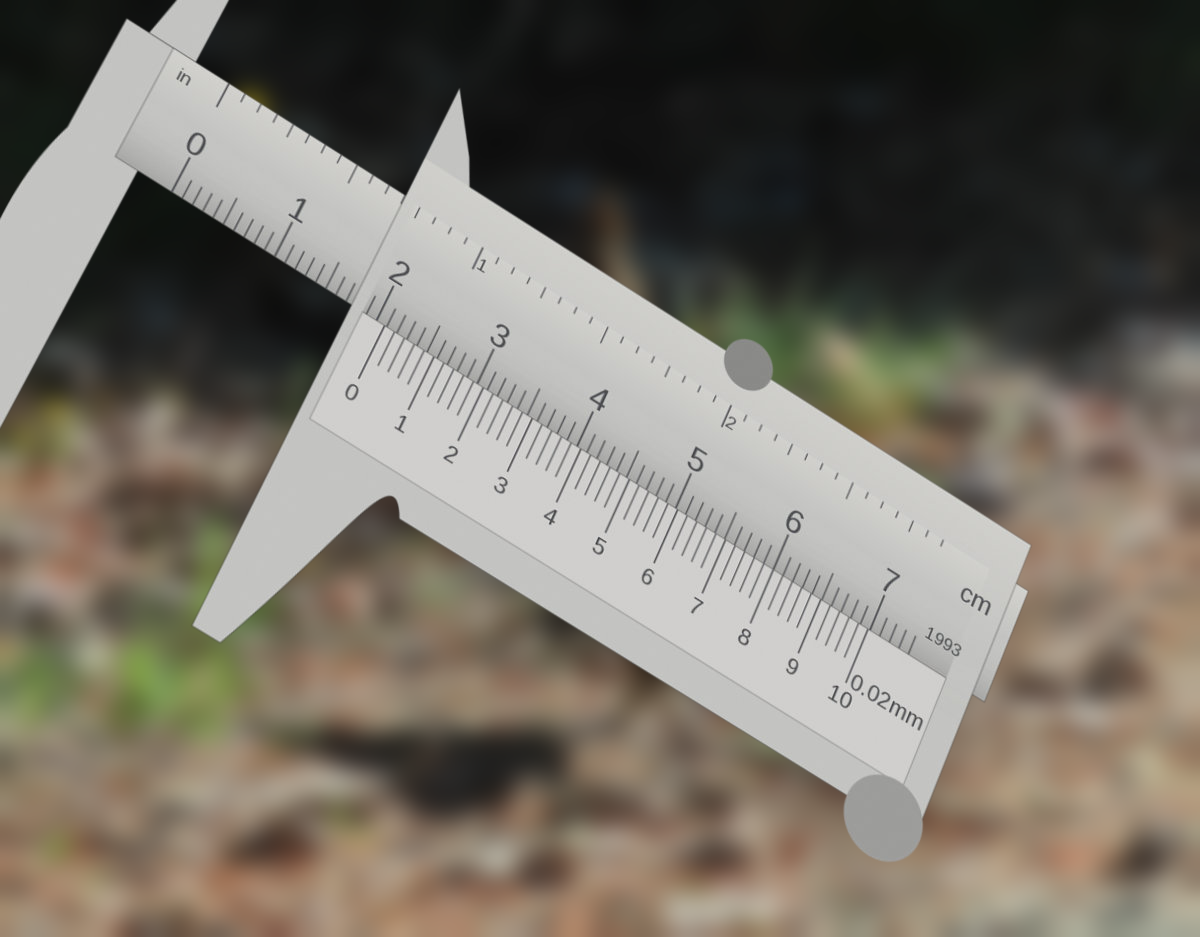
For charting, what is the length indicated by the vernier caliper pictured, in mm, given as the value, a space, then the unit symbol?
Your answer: 20.8 mm
